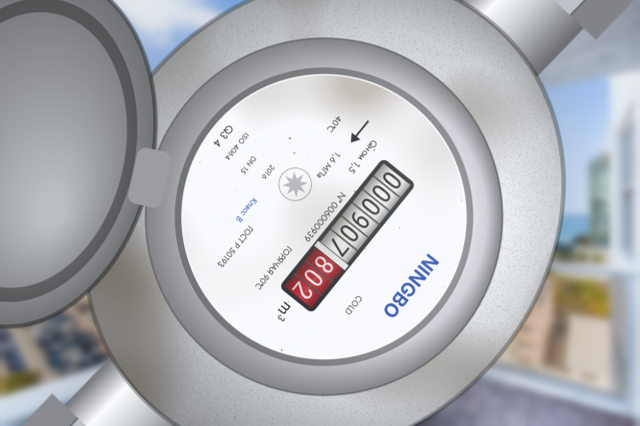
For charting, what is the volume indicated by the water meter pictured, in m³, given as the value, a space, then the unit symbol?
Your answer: 907.802 m³
